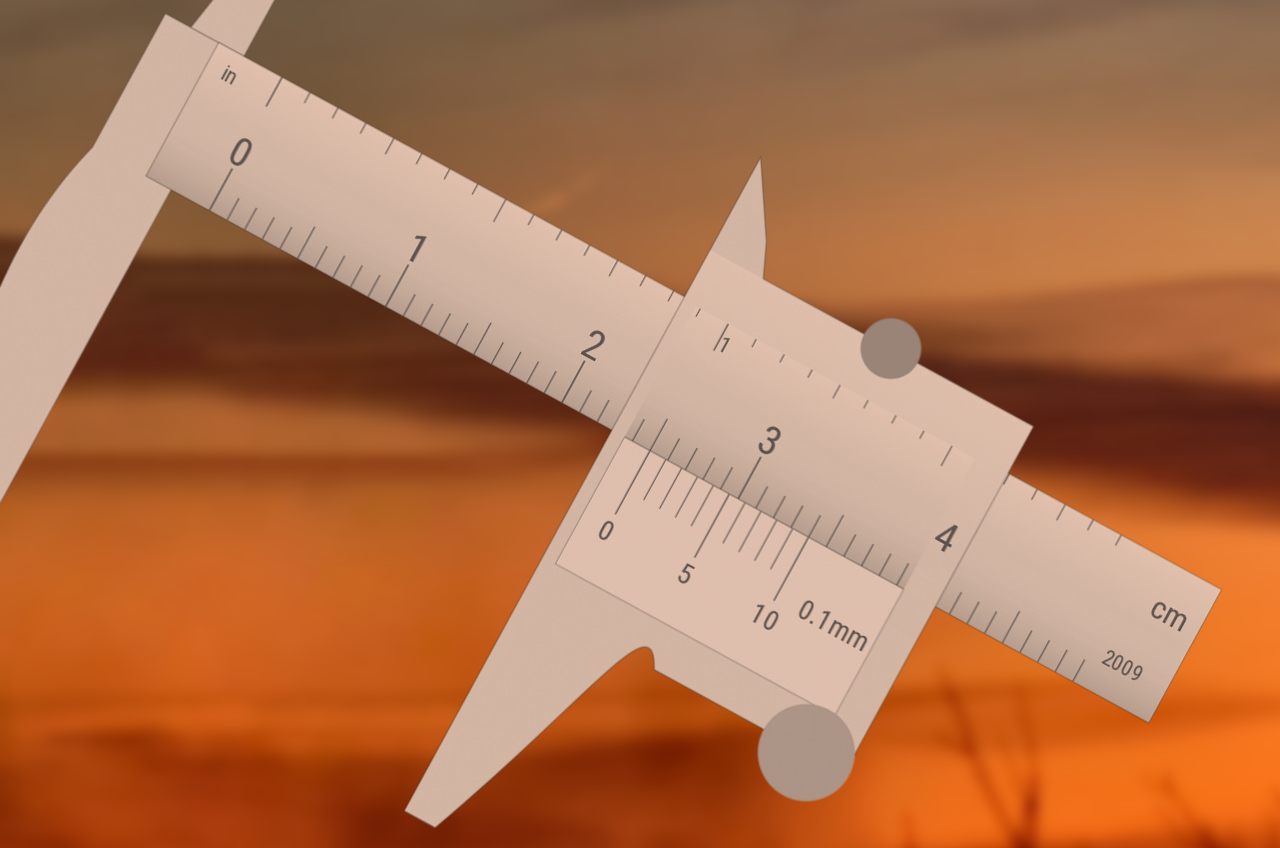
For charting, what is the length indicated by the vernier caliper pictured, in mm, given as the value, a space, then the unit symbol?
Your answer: 25.0 mm
